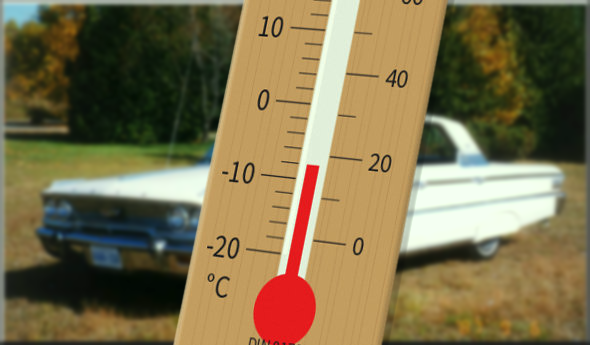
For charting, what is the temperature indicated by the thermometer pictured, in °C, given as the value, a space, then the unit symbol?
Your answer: -8 °C
